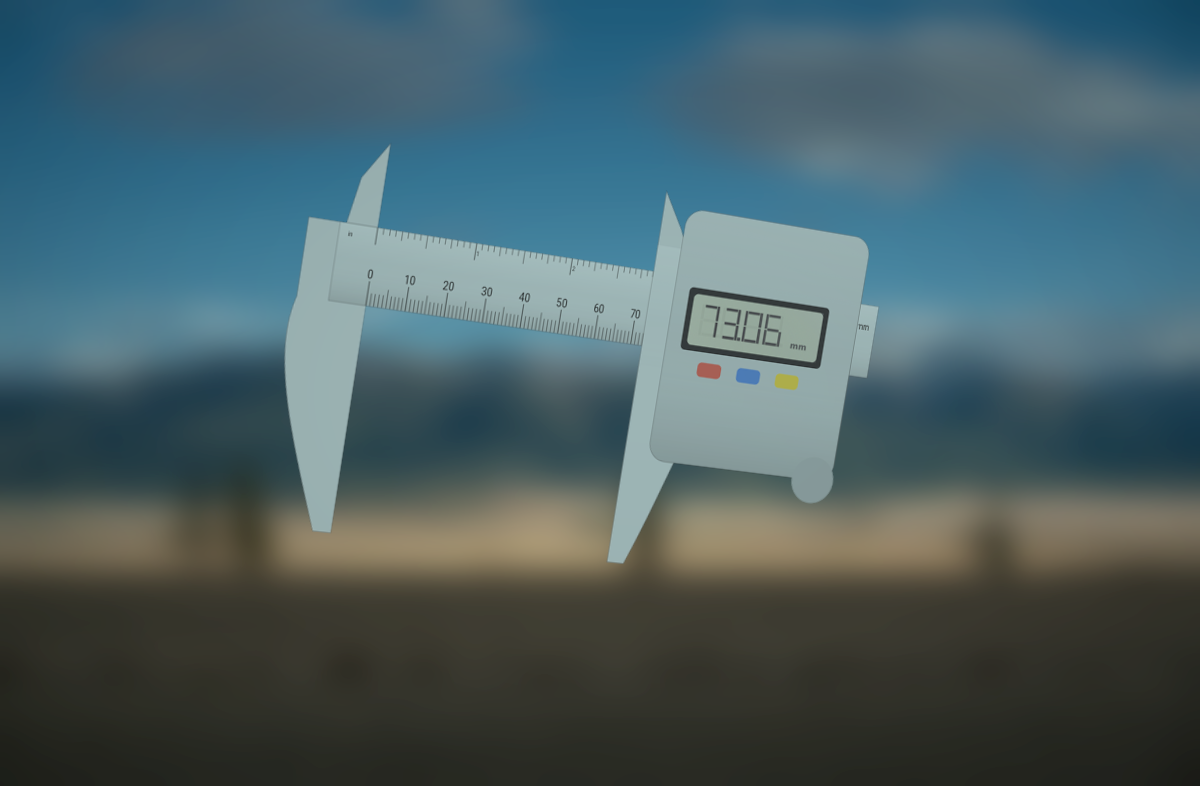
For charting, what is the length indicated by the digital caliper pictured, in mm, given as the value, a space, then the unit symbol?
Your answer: 73.06 mm
